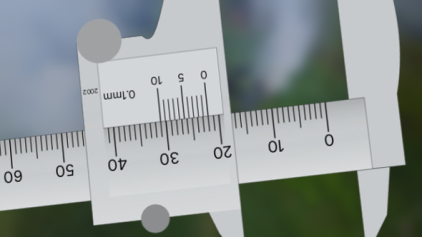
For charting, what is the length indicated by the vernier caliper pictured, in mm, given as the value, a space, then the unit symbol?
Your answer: 22.0 mm
